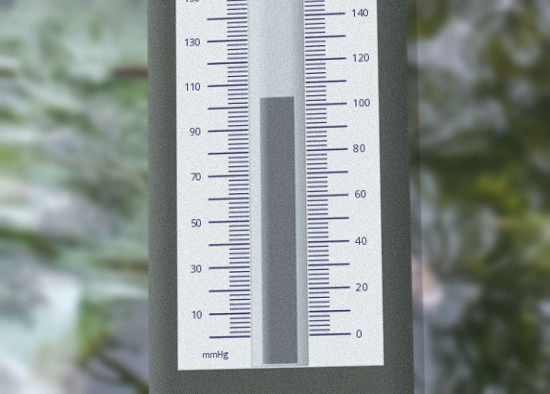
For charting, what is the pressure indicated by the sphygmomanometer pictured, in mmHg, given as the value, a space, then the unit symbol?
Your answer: 104 mmHg
